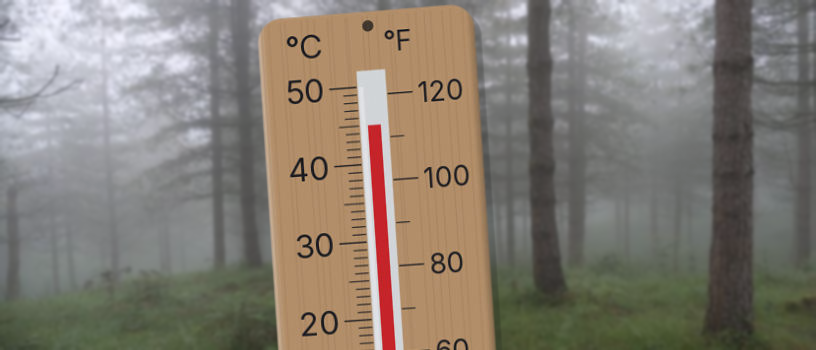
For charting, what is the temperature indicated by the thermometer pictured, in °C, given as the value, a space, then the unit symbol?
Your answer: 45 °C
